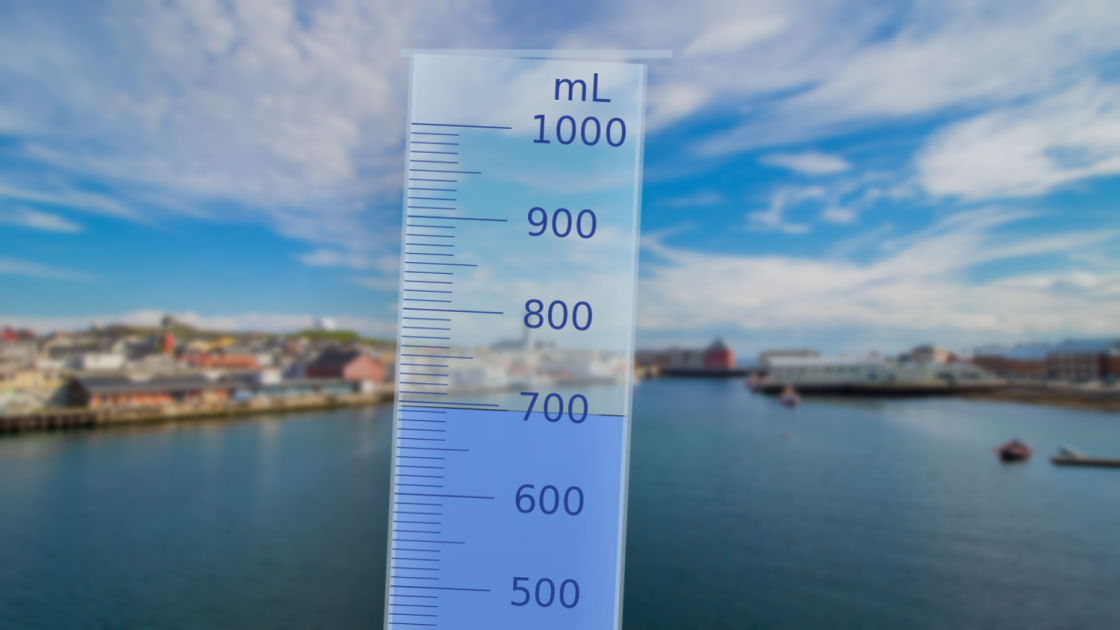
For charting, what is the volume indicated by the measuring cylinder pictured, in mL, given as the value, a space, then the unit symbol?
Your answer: 695 mL
